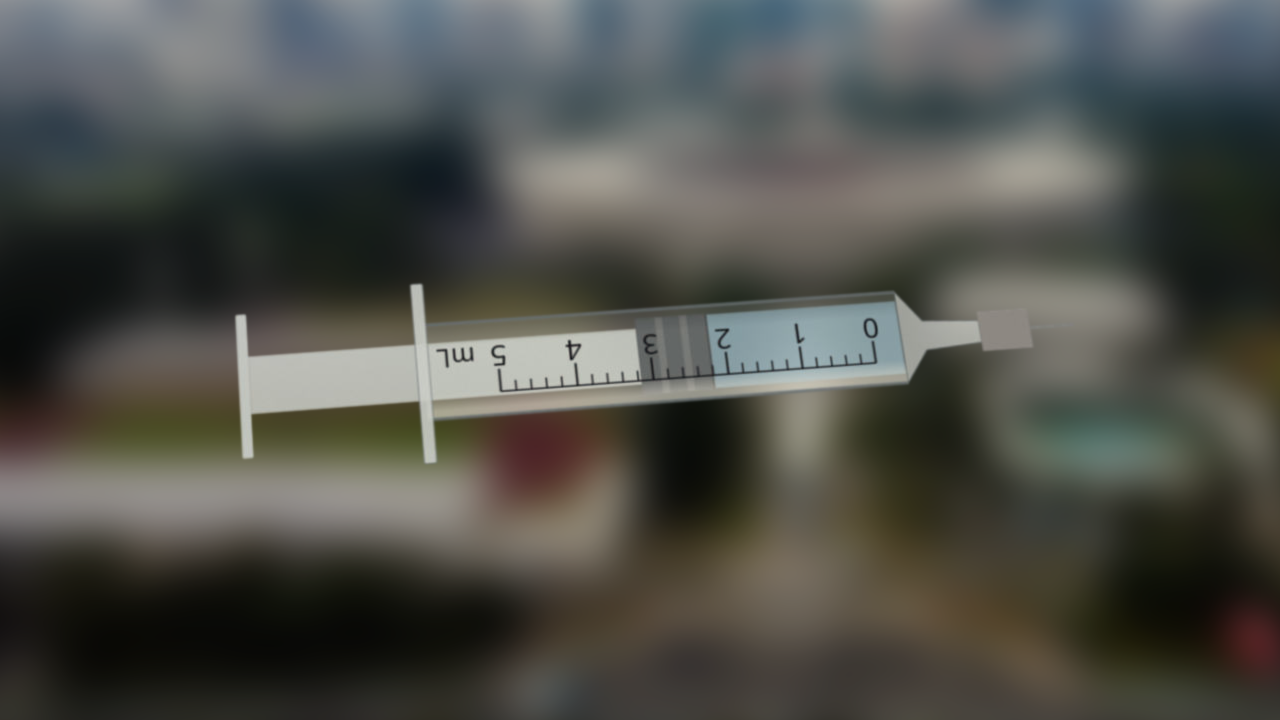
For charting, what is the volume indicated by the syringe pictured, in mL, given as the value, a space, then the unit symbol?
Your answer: 2.2 mL
